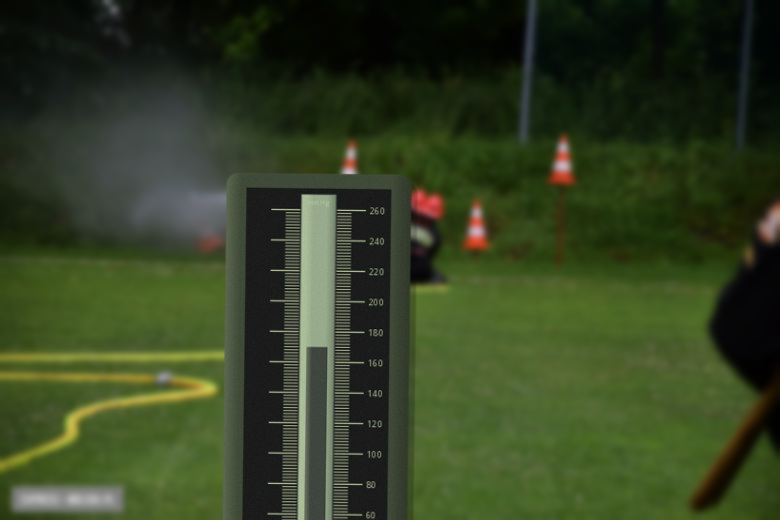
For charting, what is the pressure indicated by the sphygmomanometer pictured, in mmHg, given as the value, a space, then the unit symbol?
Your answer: 170 mmHg
